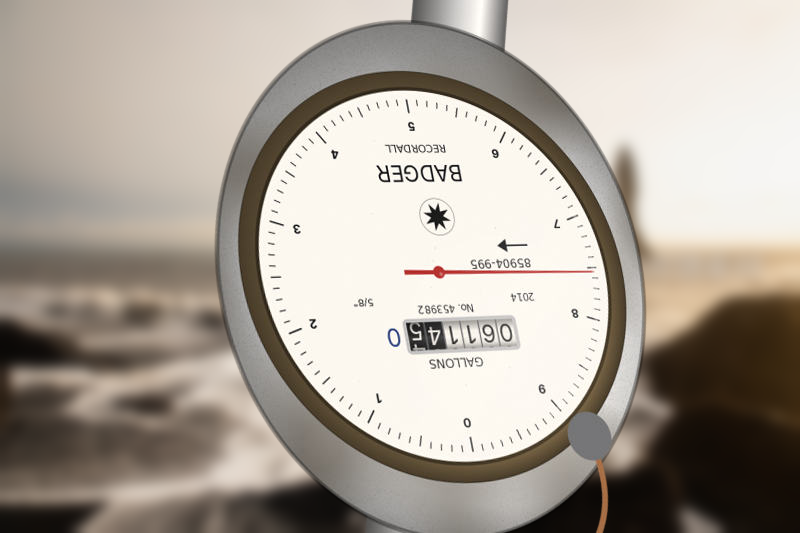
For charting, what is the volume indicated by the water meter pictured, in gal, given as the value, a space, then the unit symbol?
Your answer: 611447.5 gal
